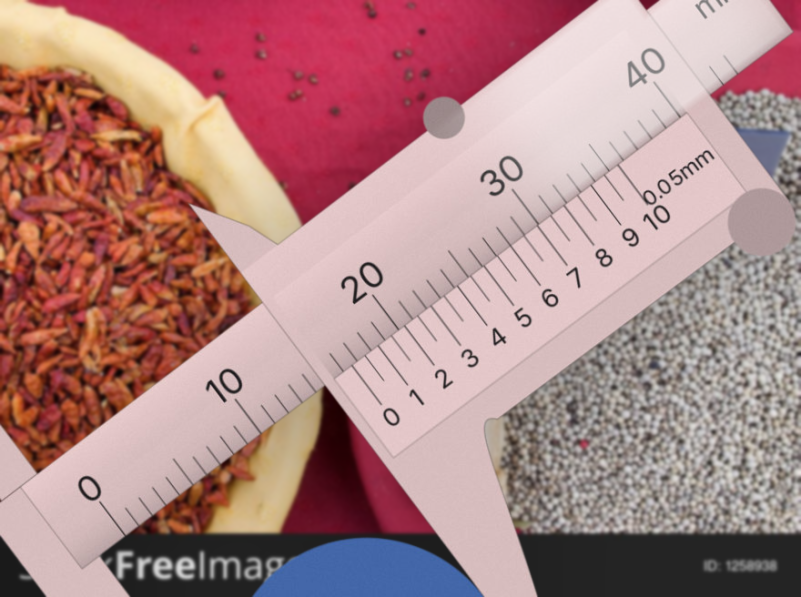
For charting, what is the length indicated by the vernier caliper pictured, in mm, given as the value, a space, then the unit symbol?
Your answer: 16.6 mm
